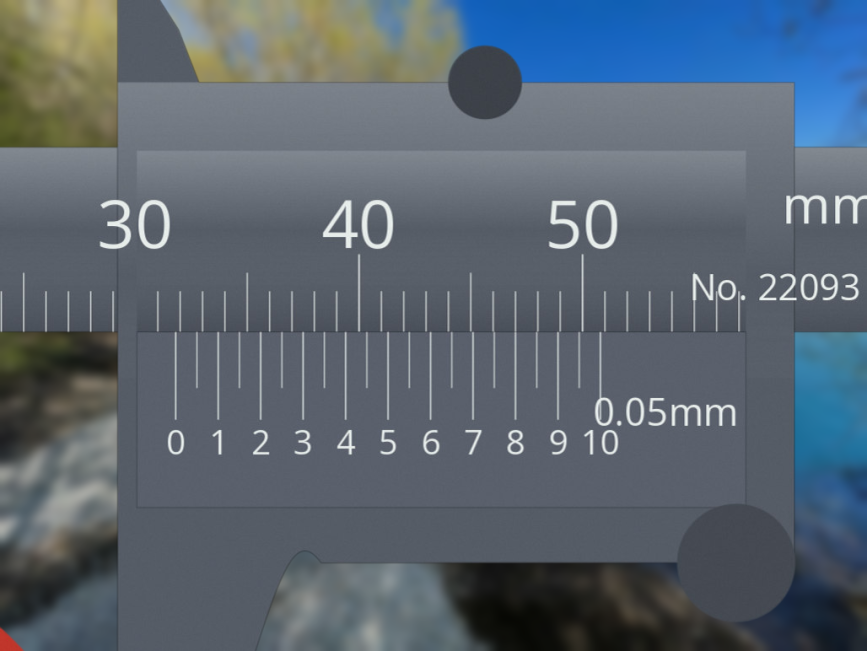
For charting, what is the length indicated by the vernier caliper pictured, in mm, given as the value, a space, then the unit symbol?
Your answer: 31.80 mm
